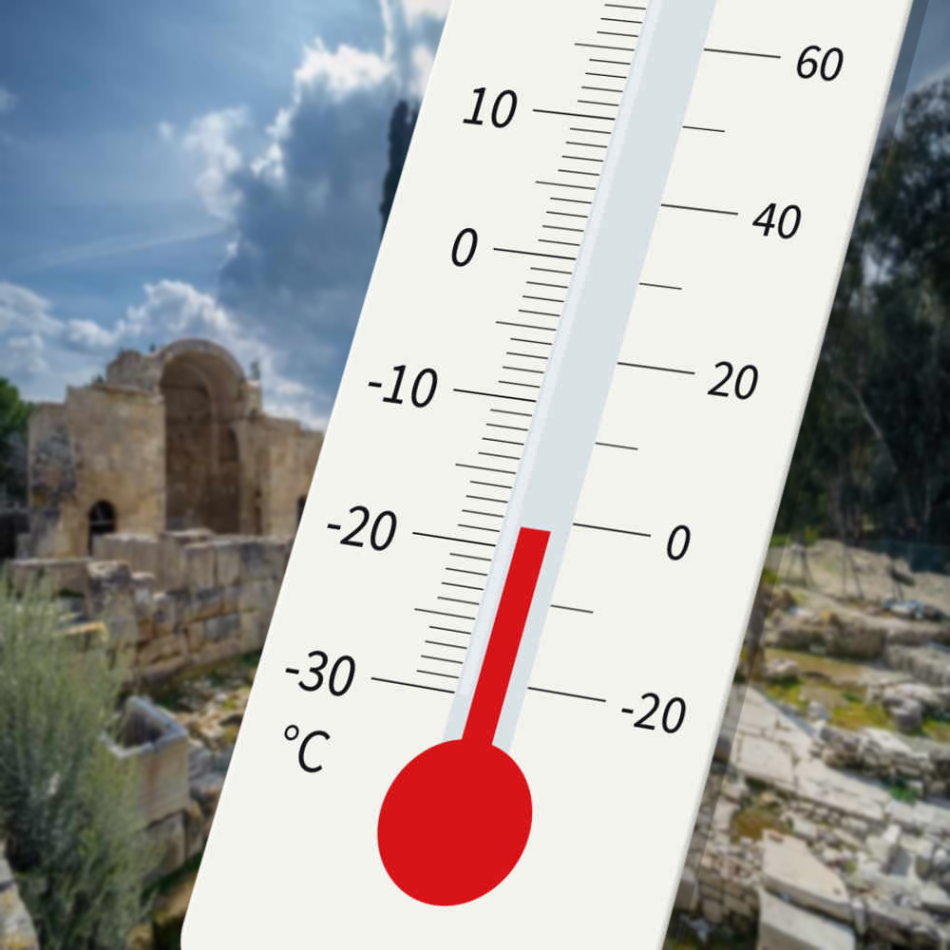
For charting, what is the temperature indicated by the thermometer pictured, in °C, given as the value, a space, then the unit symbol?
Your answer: -18.5 °C
